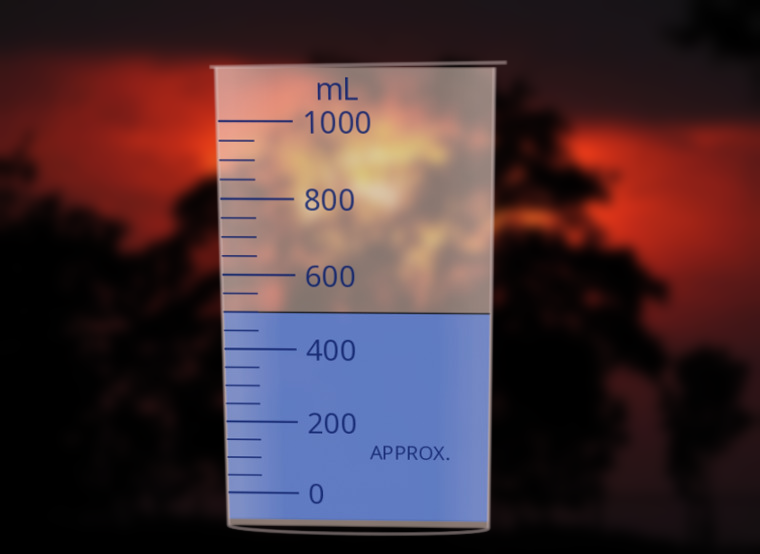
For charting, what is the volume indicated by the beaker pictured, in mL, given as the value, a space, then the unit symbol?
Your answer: 500 mL
